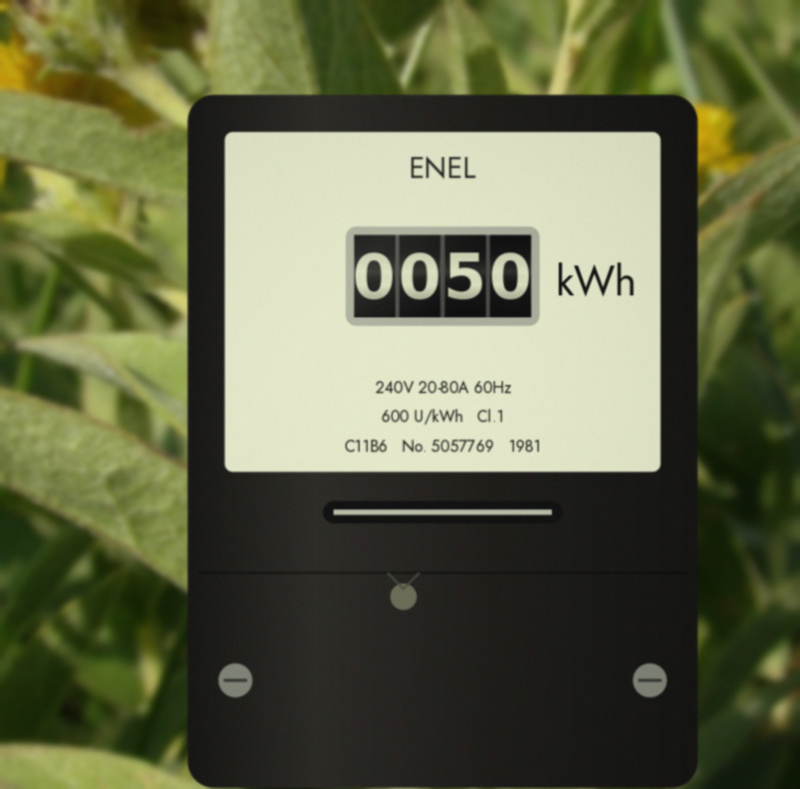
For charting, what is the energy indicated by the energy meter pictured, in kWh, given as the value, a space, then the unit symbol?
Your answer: 50 kWh
